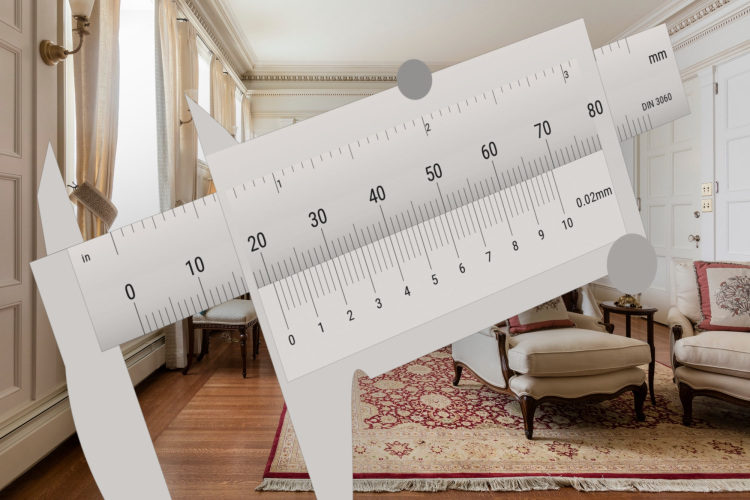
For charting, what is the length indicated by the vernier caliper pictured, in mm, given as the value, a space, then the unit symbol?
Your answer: 20.4 mm
